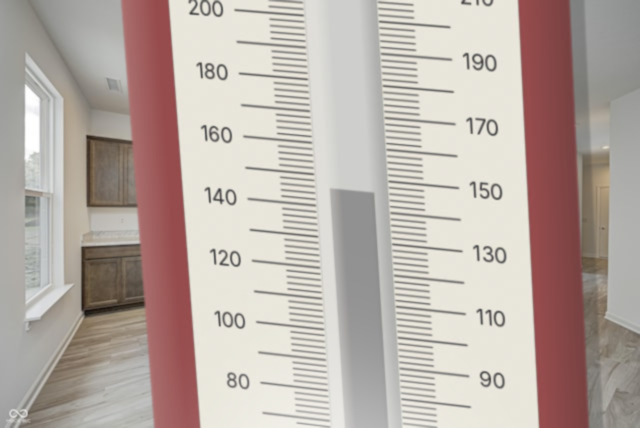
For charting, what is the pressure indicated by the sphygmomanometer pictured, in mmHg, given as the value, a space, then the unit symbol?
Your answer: 146 mmHg
